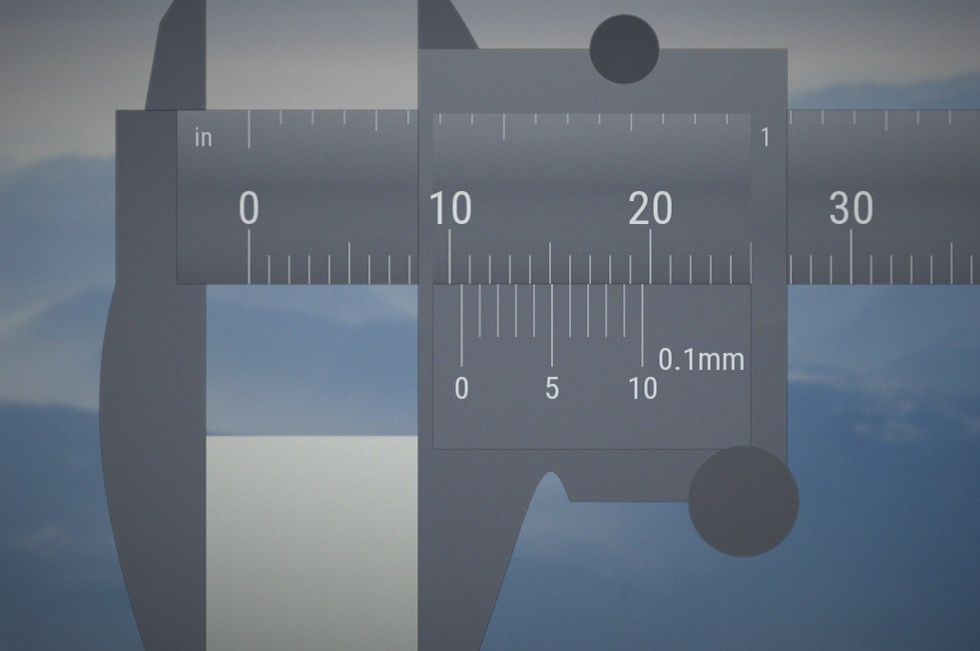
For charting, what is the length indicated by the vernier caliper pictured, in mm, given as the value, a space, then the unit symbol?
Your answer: 10.6 mm
